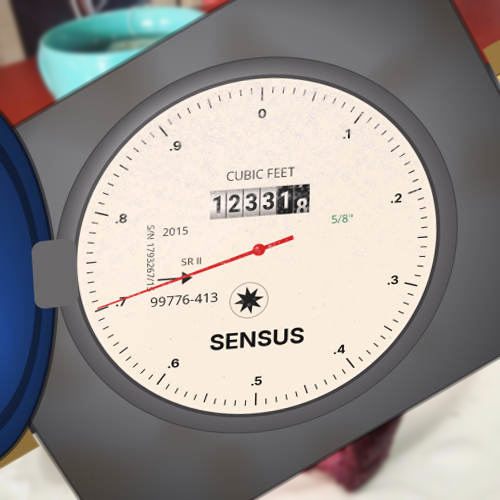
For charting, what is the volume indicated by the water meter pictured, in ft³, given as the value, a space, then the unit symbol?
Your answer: 123317.70 ft³
